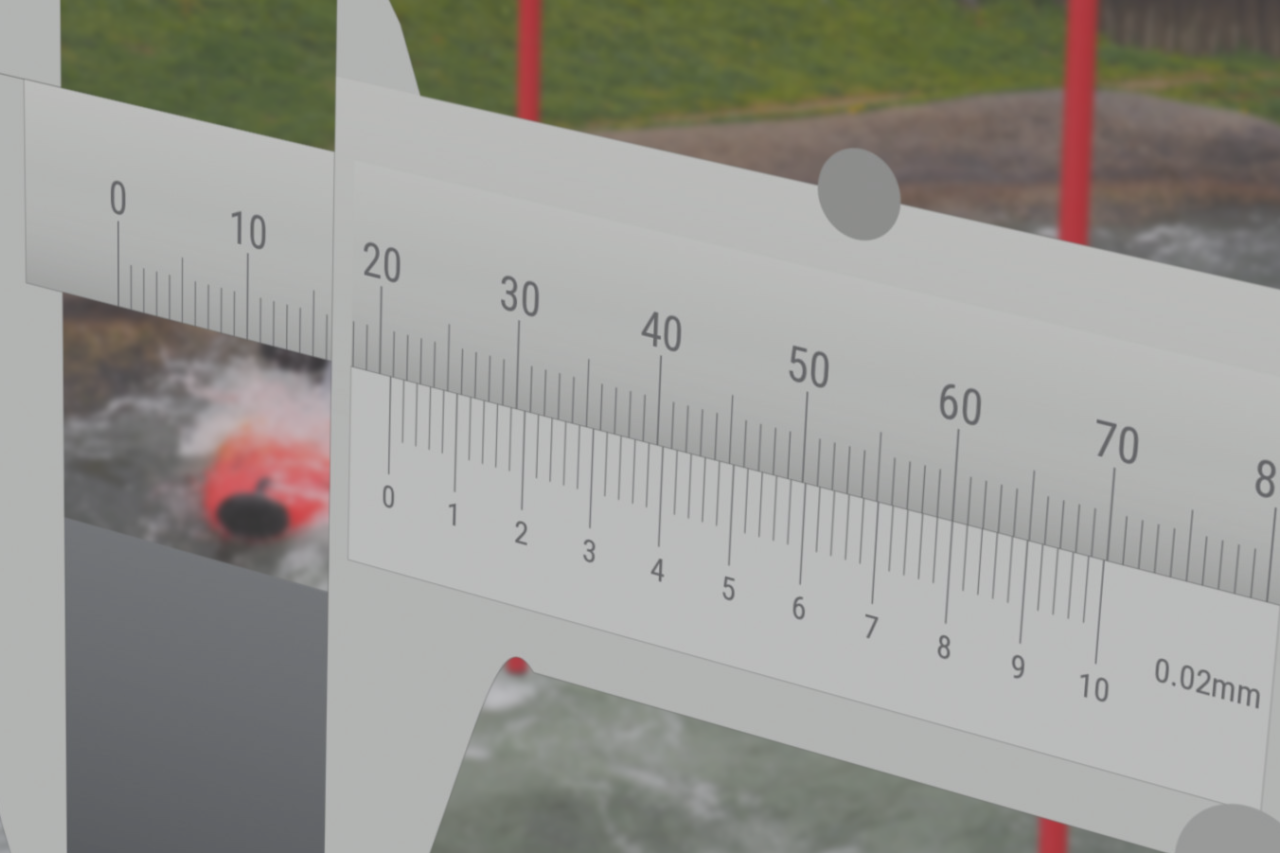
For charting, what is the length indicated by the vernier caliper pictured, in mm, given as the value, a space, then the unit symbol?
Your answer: 20.8 mm
